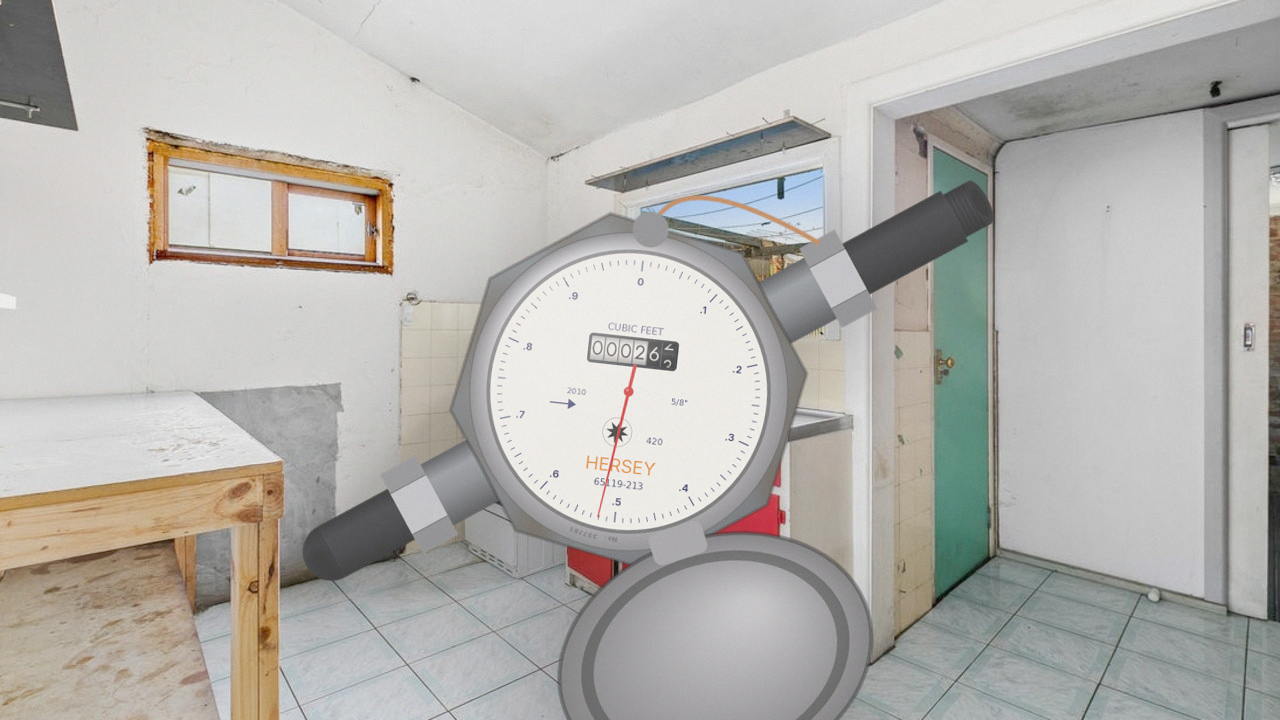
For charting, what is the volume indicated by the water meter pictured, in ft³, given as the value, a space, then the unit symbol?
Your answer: 262.52 ft³
